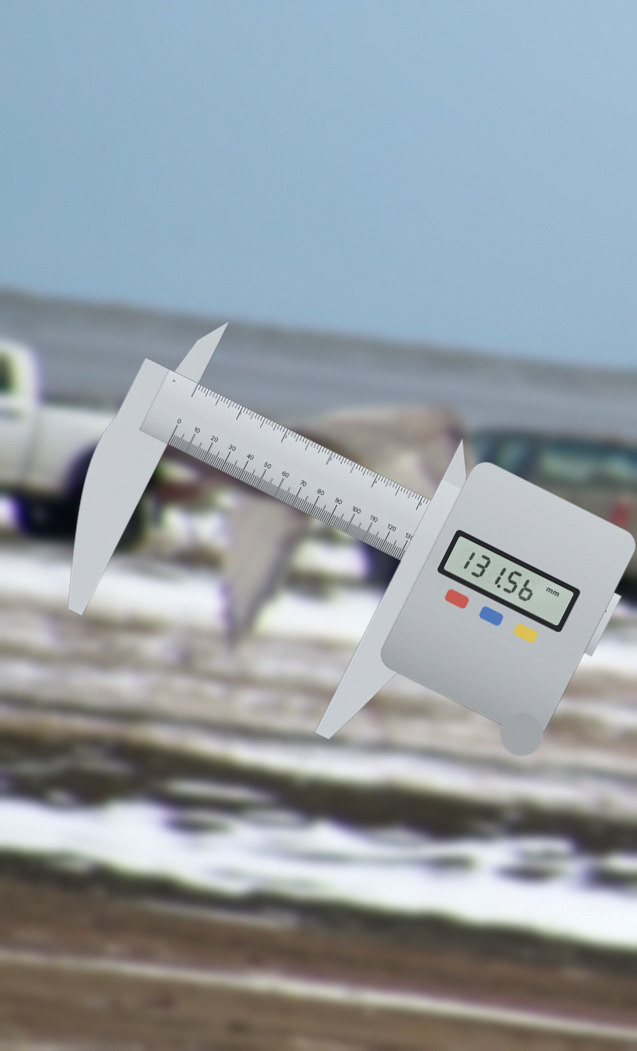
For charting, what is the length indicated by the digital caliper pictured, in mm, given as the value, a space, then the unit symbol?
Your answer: 131.56 mm
